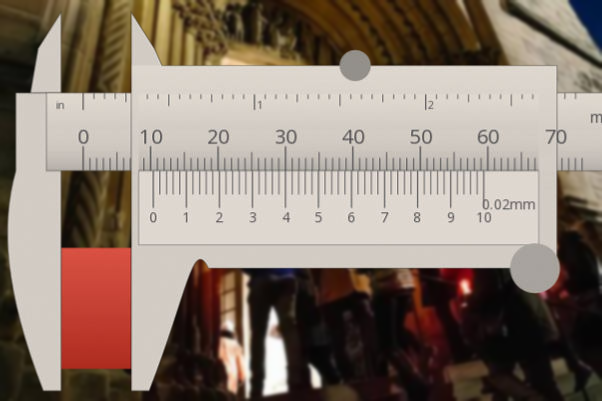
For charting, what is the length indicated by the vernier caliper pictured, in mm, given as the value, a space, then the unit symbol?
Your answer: 10.4 mm
